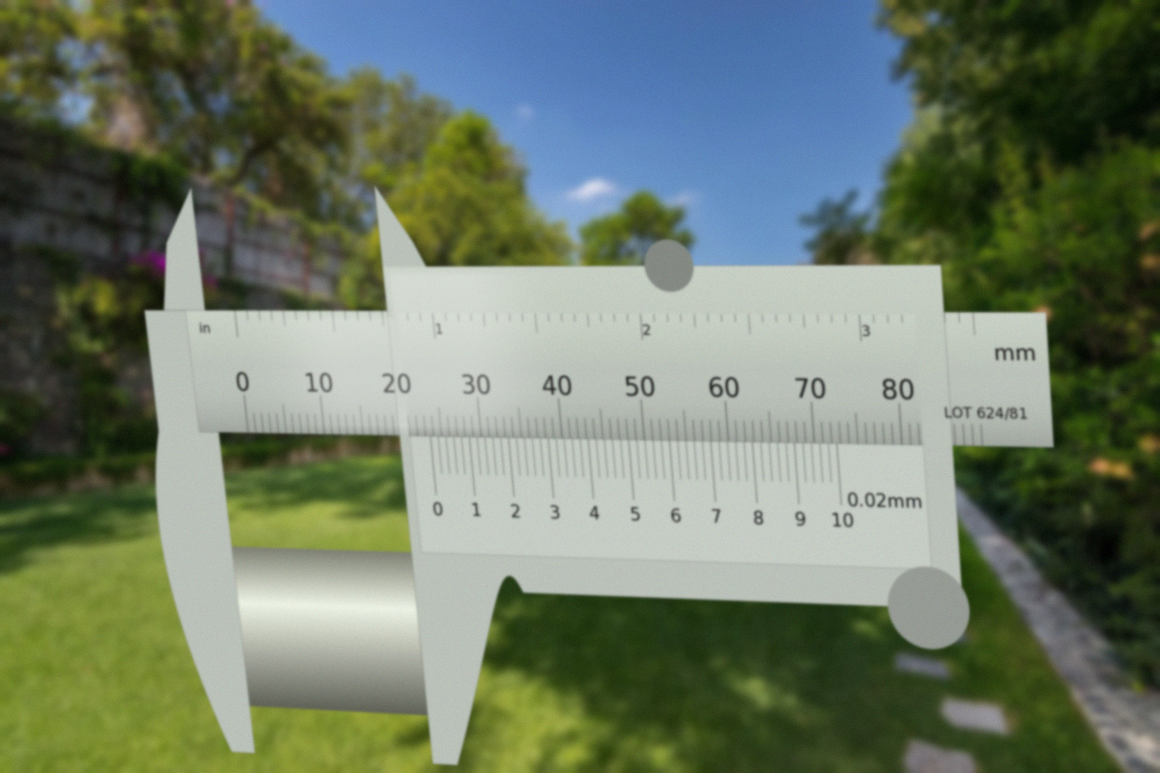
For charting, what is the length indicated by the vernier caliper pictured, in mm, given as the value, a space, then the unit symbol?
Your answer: 23.6 mm
